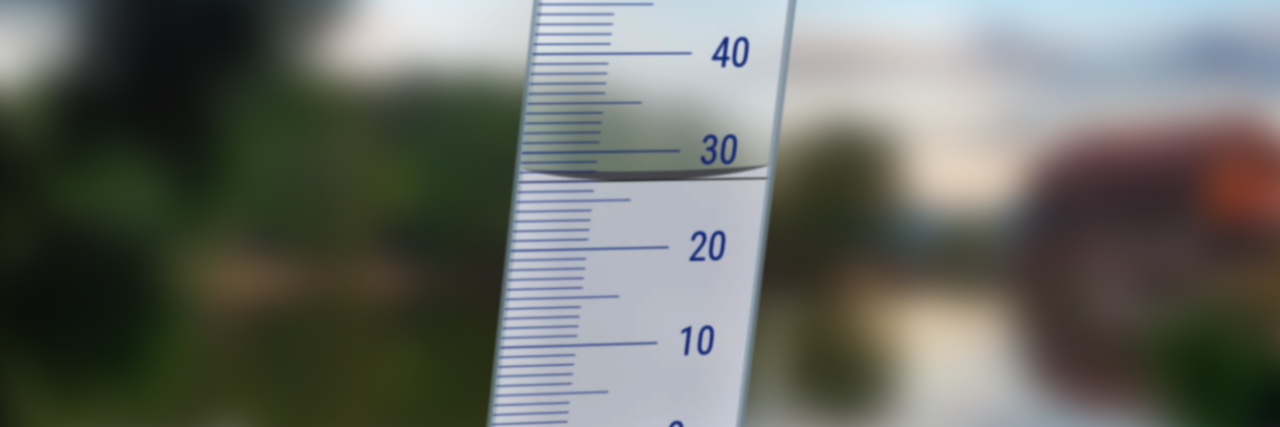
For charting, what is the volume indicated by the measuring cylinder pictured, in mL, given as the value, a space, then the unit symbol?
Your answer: 27 mL
